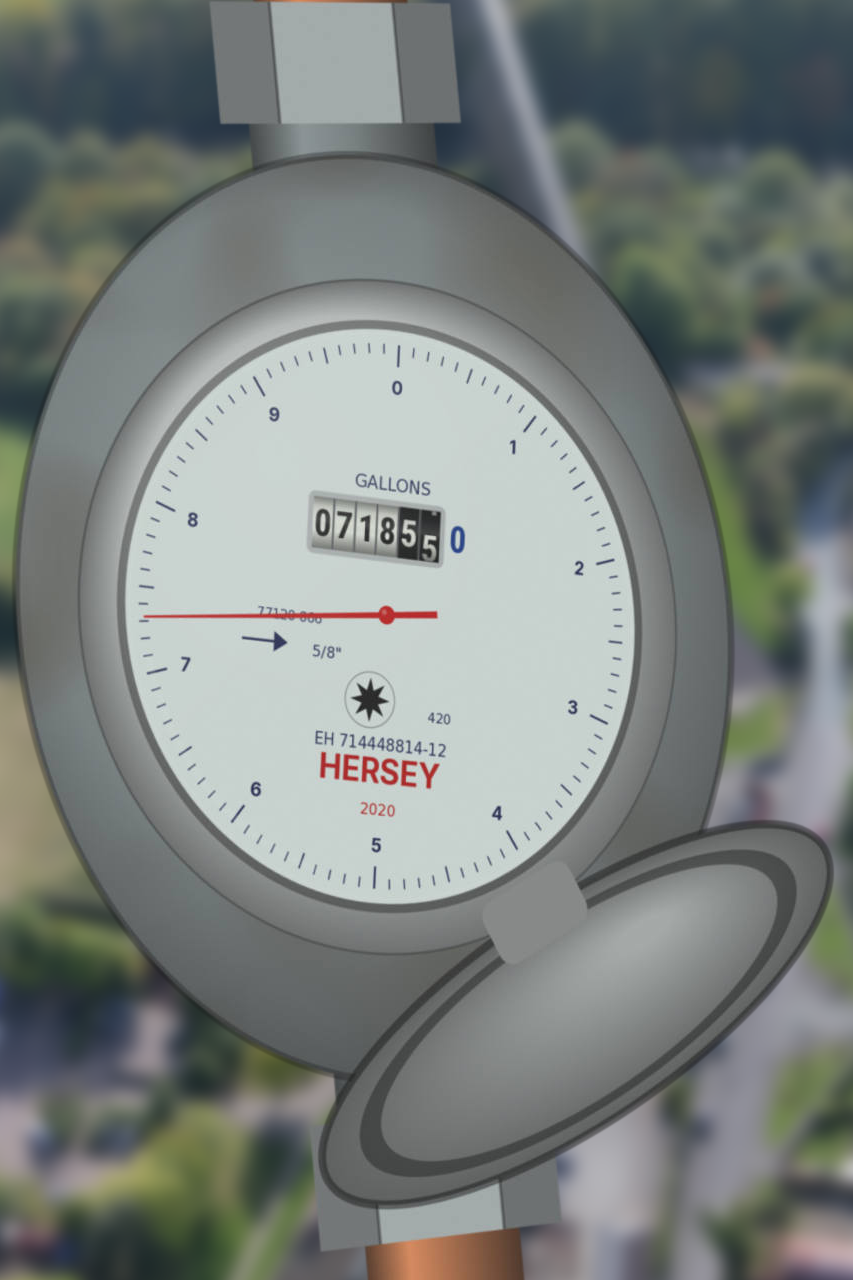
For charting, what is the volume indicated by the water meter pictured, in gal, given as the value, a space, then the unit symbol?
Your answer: 718547.3 gal
